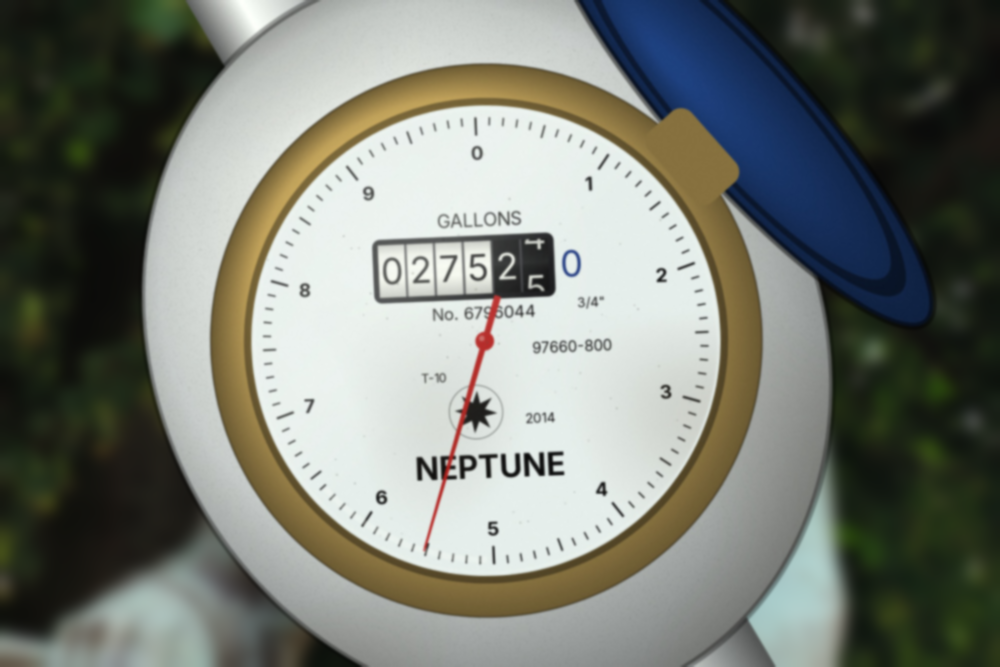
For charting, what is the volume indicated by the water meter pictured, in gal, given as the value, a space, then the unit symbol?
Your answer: 275245.5 gal
